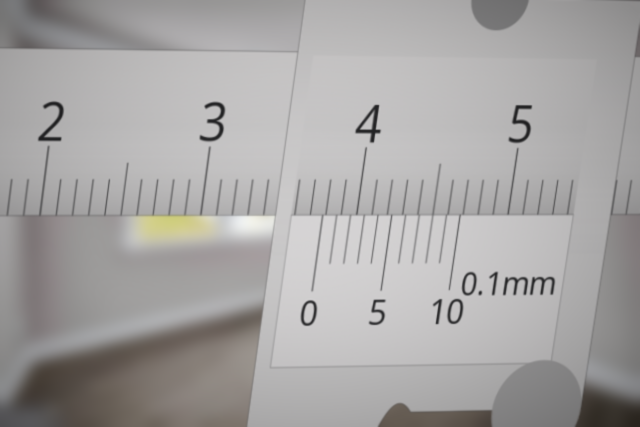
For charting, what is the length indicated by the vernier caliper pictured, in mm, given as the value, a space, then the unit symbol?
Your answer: 37.8 mm
